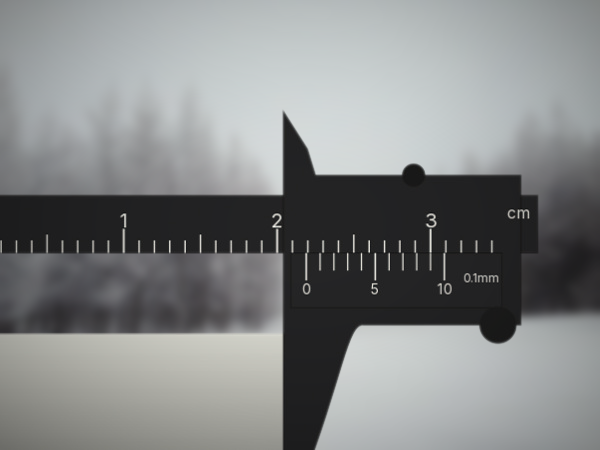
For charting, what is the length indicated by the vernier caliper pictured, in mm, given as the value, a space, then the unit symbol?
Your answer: 21.9 mm
